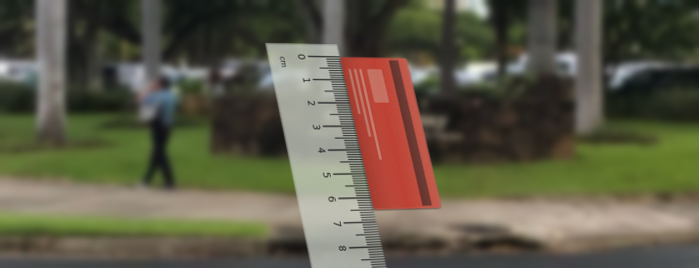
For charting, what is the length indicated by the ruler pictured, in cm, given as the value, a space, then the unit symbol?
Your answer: 6.5 cm
